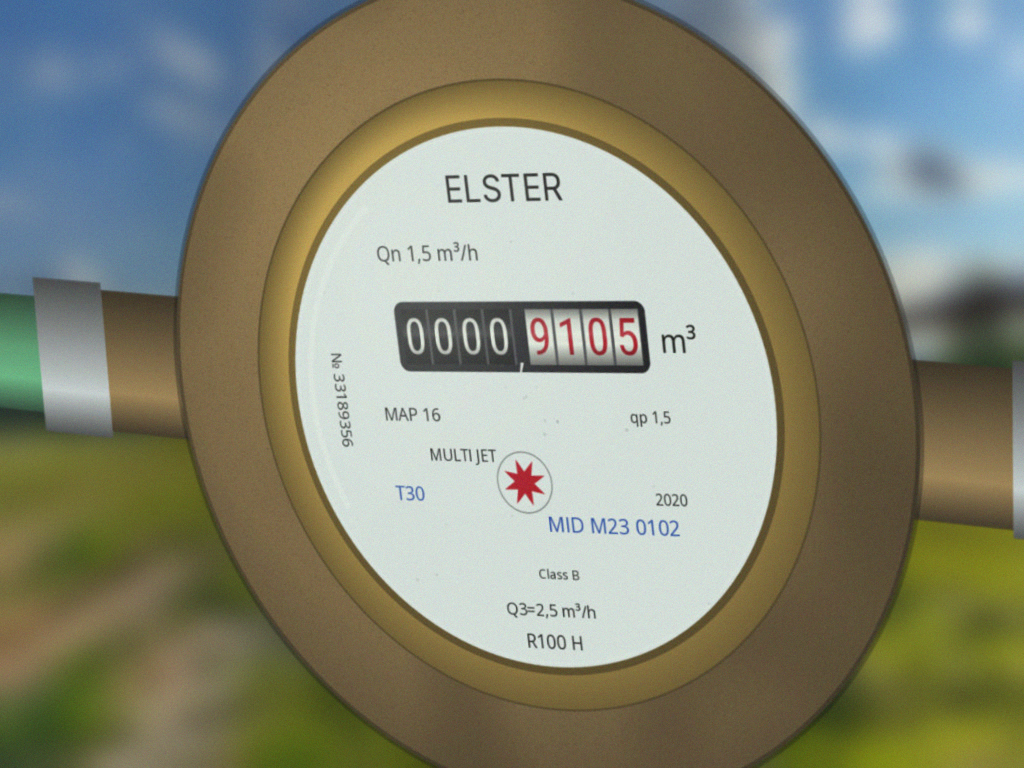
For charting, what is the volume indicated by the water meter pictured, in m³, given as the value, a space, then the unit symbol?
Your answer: 0.9105 m³
